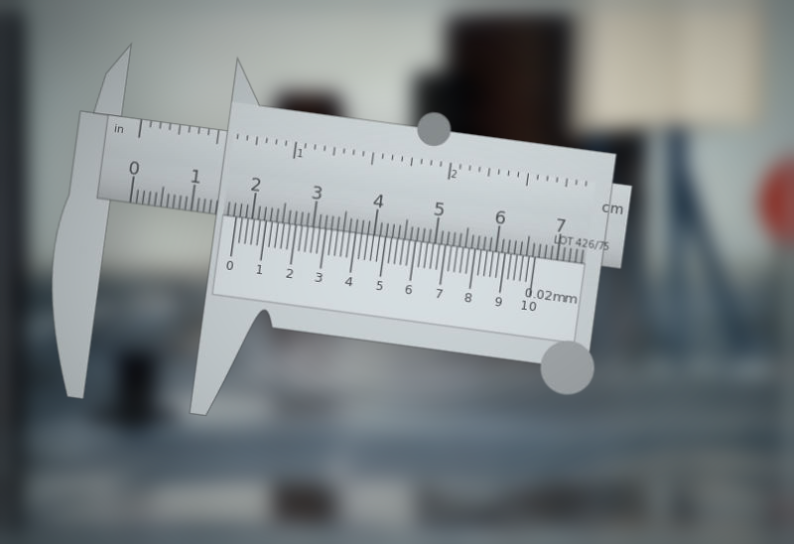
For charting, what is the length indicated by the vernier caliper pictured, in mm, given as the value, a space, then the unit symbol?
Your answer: 17.4 mm
